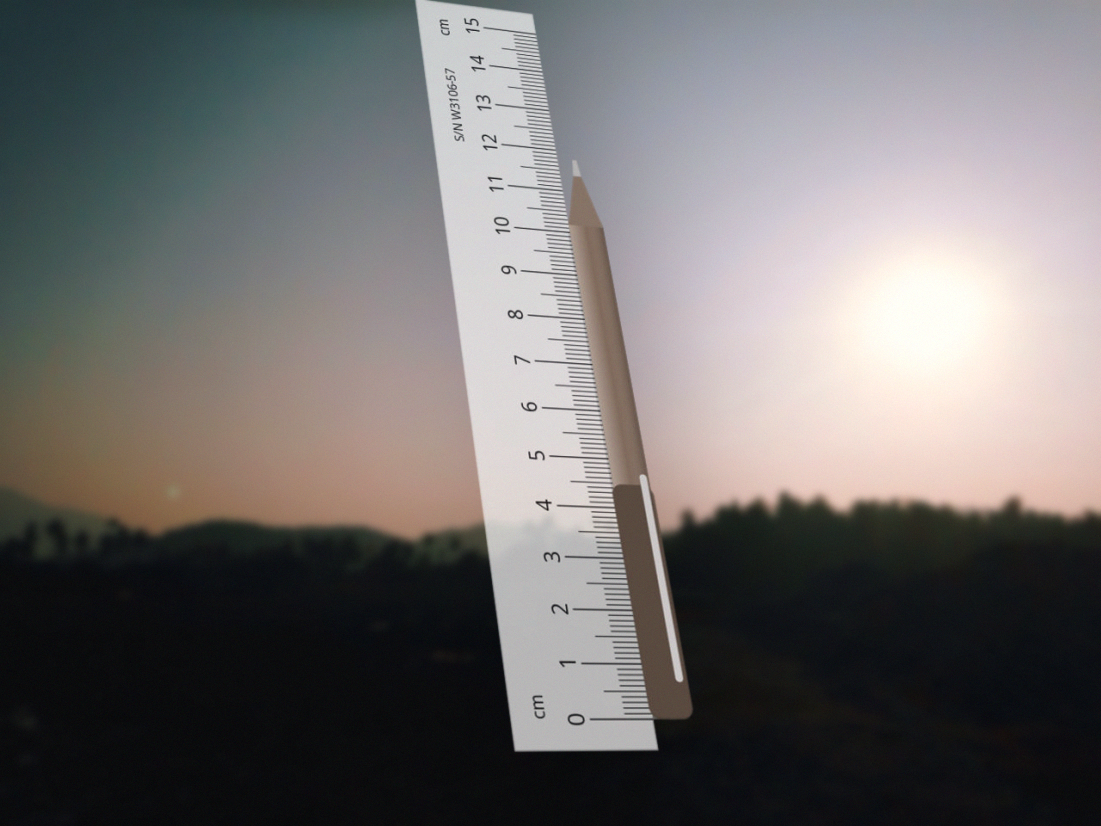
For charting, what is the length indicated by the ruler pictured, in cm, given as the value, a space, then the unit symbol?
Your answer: 11.8 cm
